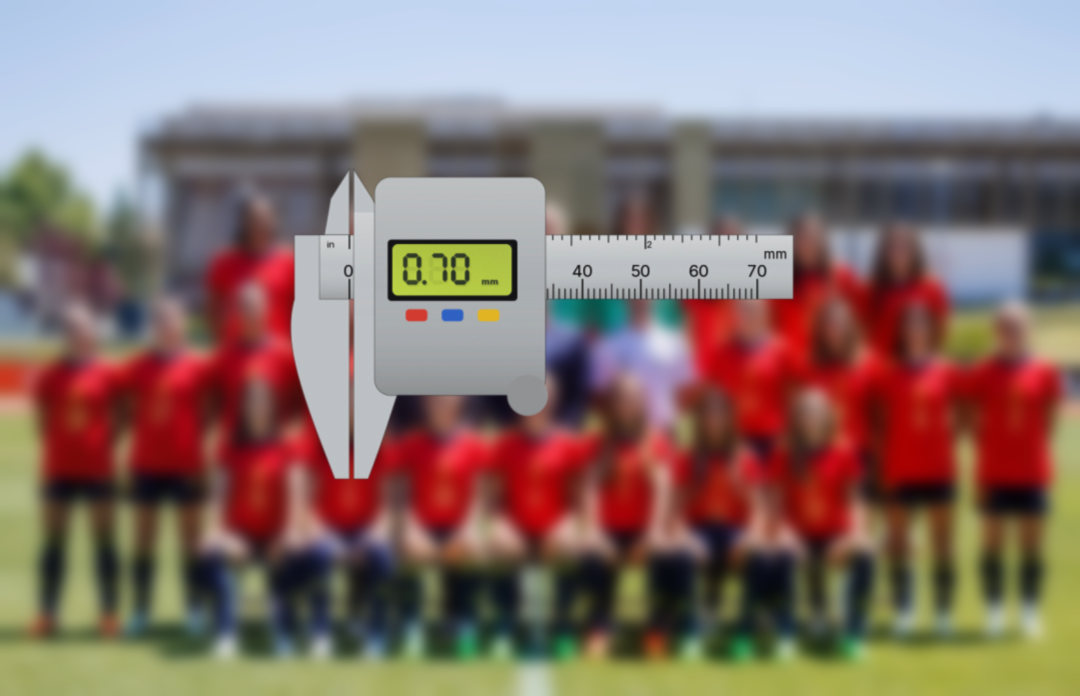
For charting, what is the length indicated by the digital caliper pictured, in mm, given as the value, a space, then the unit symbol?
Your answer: 0.70 mm
